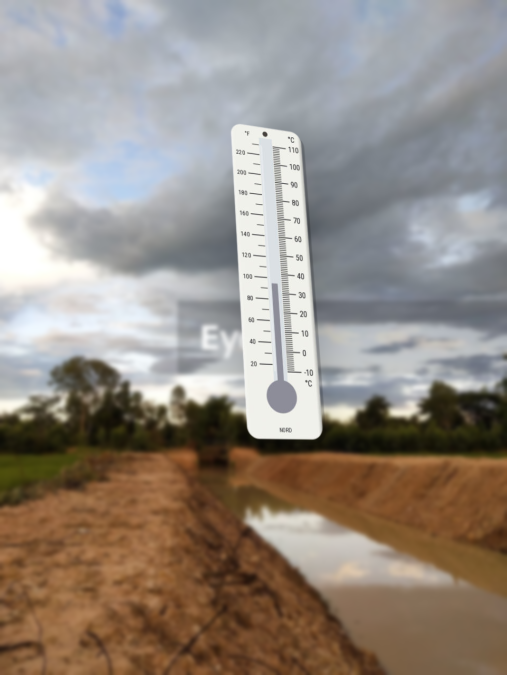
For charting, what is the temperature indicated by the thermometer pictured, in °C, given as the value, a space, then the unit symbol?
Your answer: 35 °C
